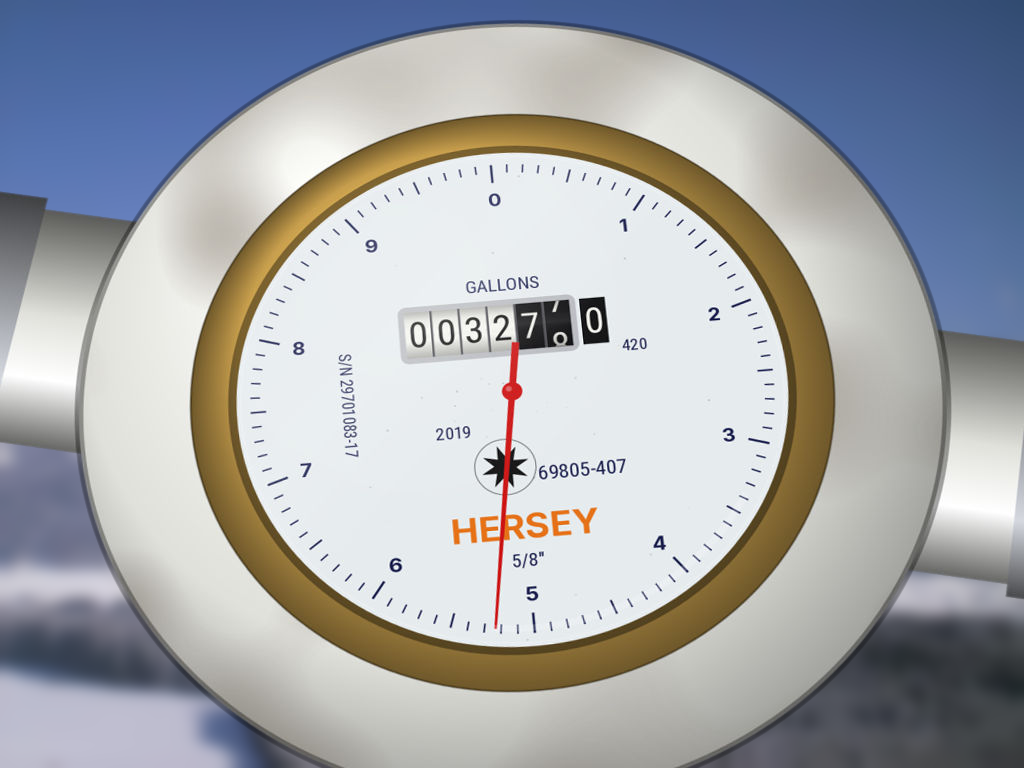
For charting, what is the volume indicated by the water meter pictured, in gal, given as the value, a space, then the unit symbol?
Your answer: 32775.2 gal
